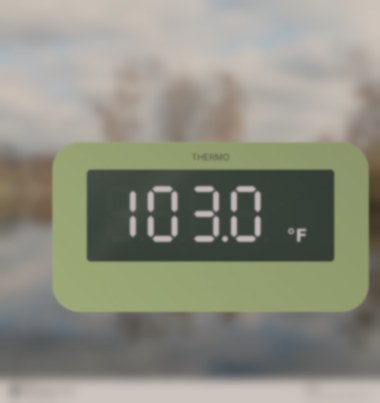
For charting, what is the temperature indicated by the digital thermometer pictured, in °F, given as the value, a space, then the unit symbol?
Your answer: 103.0 °F
